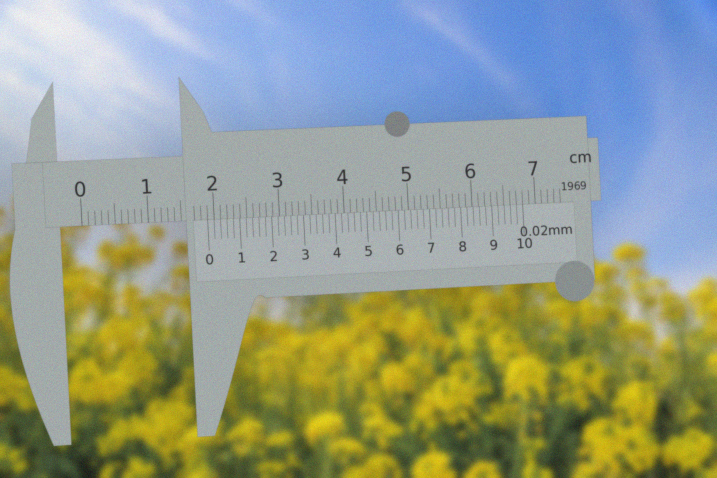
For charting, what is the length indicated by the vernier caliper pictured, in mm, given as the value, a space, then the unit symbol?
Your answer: 19.0 mm
